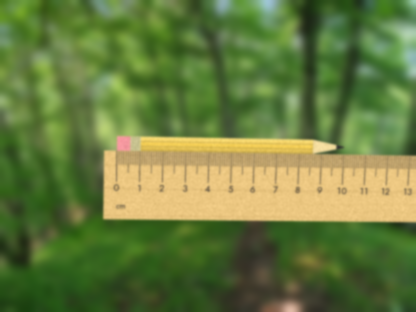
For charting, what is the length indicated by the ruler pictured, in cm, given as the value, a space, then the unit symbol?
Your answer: 10 cm
